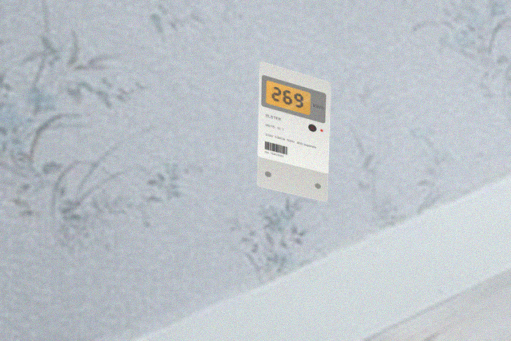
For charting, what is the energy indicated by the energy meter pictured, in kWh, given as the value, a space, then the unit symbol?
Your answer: 269 kWh
